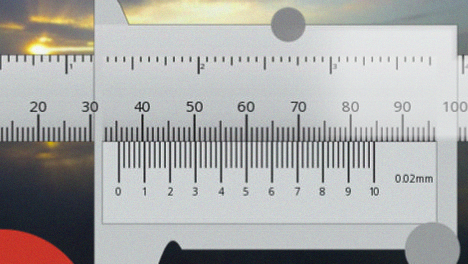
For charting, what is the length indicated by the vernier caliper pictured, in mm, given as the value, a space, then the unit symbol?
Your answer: 35.5 mm
